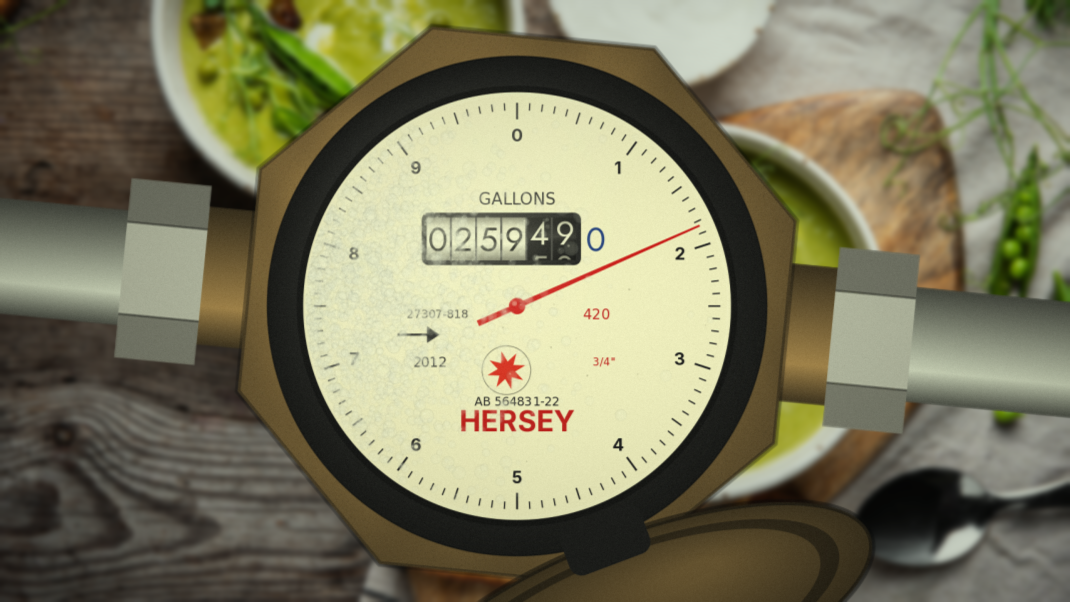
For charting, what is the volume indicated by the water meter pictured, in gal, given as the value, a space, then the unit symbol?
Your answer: 259491.8 gal
